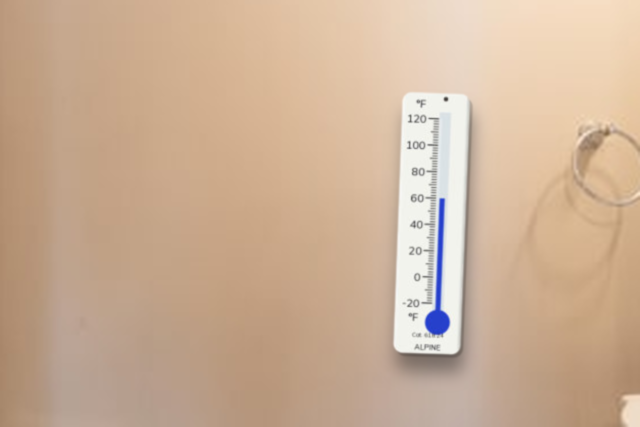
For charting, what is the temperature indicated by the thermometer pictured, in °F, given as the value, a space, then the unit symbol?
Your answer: 60 °F
